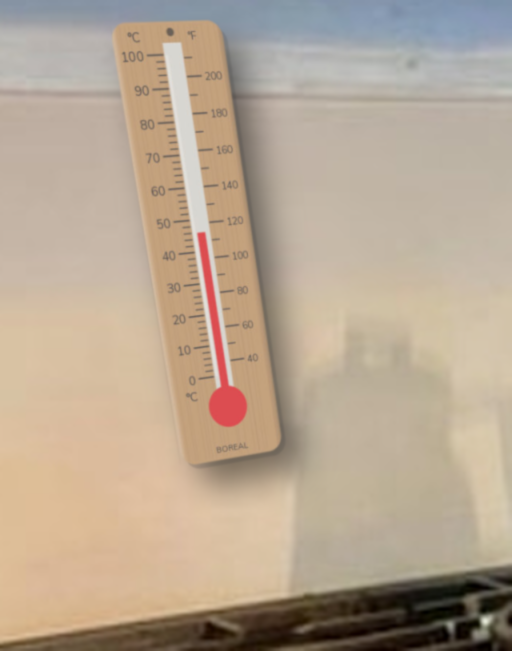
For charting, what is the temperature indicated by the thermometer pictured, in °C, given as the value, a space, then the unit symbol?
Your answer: 46 °C
